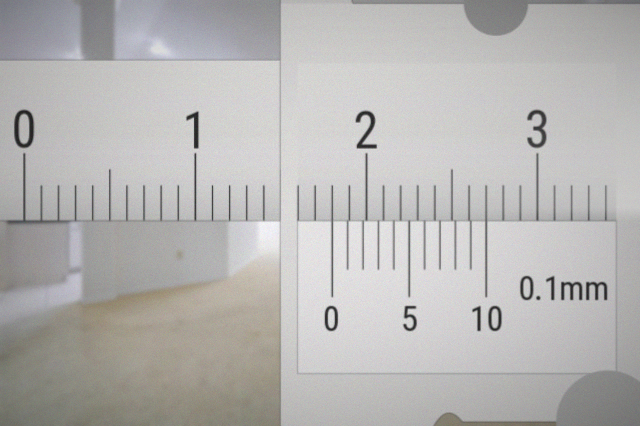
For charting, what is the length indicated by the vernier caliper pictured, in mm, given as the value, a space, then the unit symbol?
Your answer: 18.0 mm
